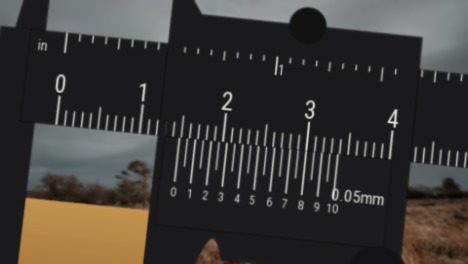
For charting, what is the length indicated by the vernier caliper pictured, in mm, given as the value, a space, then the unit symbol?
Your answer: 14.8 mm
